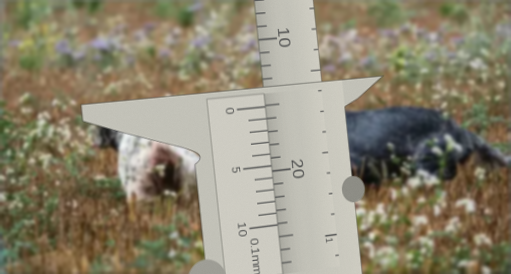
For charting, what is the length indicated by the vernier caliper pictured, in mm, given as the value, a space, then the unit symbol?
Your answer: 15.1 mm
